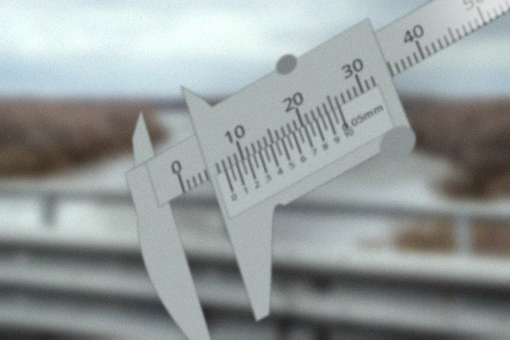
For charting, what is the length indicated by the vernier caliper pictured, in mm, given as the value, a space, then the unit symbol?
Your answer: 7.0 mm
